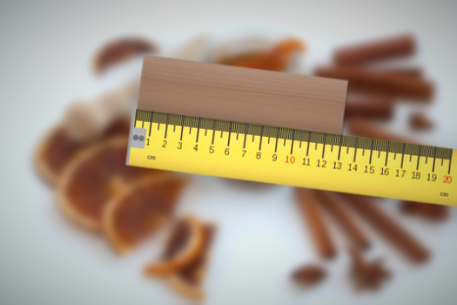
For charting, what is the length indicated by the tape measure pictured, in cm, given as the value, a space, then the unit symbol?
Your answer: 13 cm
